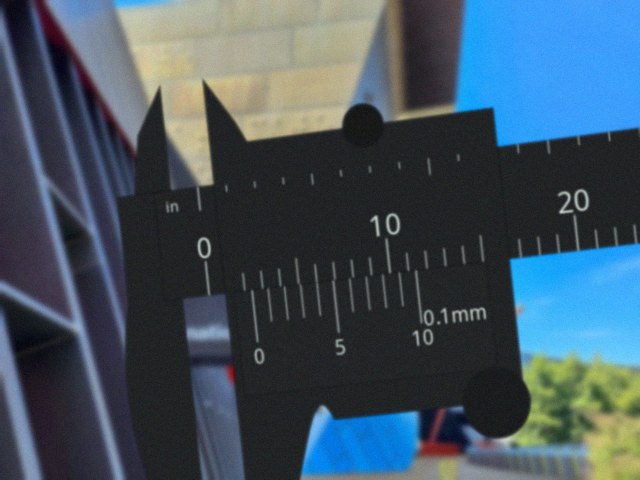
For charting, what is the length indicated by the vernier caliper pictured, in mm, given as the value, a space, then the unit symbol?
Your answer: 2.4 mm
